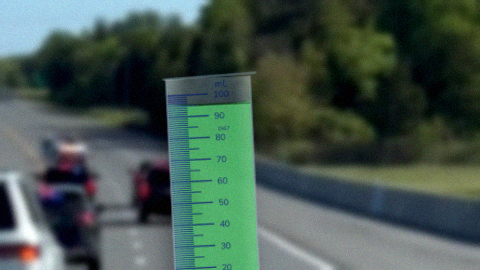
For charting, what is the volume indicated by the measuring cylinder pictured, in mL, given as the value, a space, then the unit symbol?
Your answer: 95 mL
